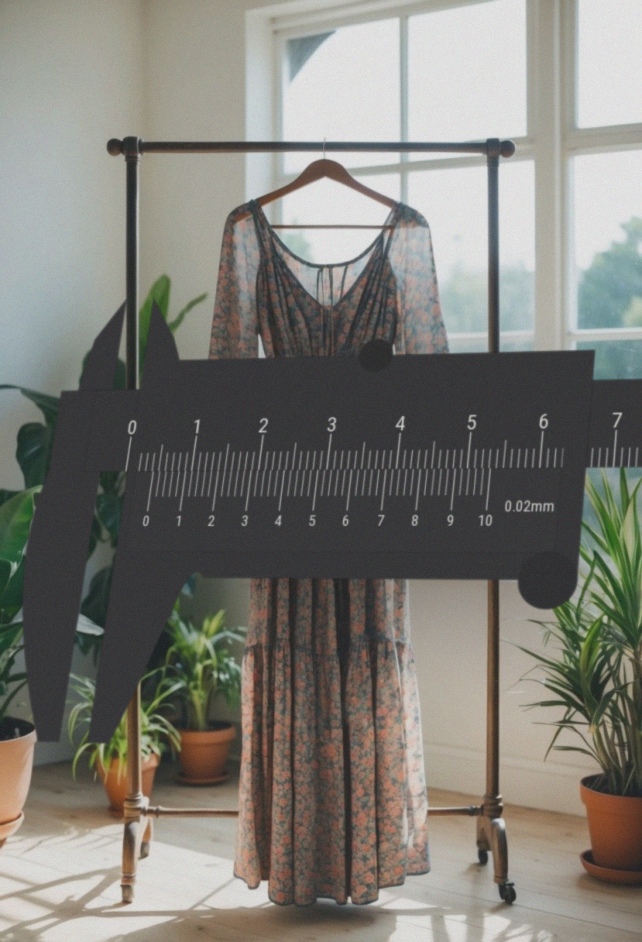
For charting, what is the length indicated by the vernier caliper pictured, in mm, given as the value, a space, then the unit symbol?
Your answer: 4.2 mm
